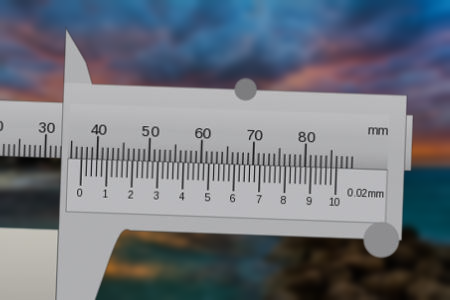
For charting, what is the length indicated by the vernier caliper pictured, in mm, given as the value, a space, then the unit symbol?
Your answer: 37.0 mm
